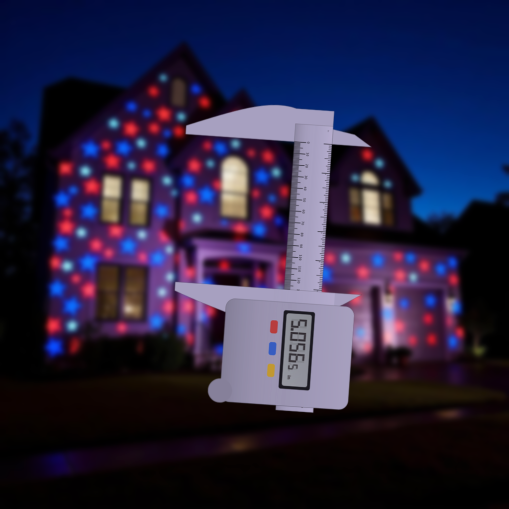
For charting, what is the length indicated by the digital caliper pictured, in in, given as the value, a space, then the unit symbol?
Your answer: 5.0565 in
